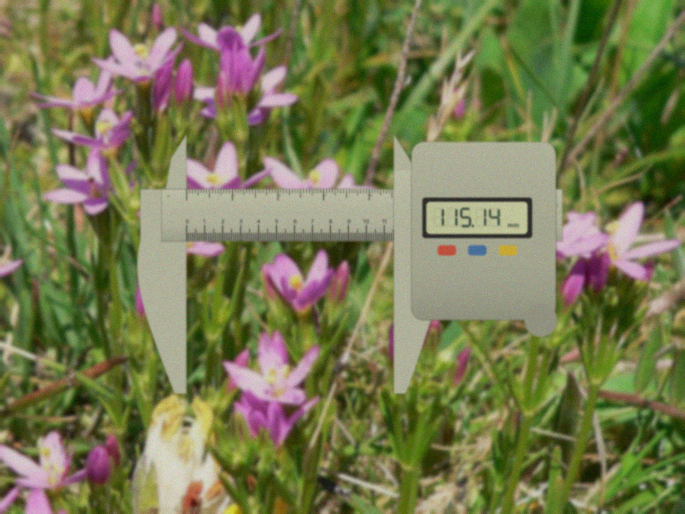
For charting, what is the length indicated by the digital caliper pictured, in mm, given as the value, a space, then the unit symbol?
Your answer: 115.14 mm
